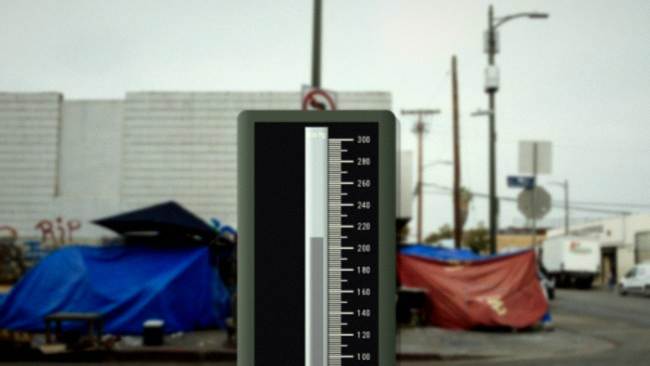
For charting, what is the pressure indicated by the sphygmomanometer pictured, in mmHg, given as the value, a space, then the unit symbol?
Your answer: 210 mmHg
